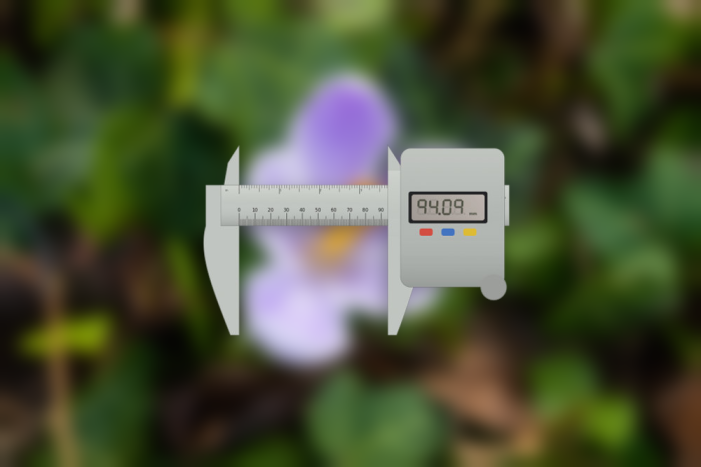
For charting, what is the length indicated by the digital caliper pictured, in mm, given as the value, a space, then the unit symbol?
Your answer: 94.09 mm
